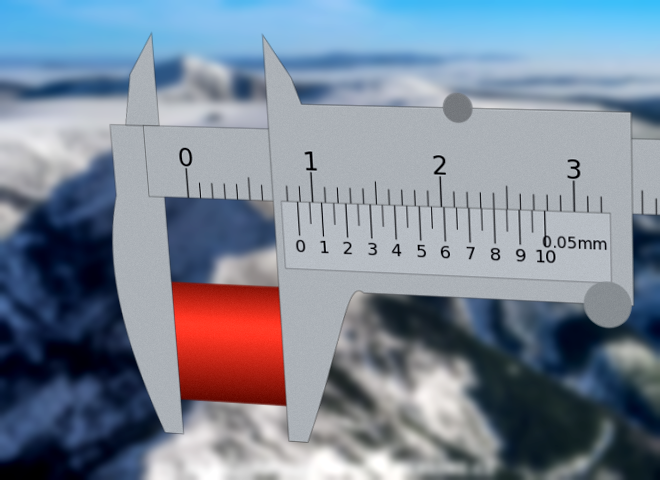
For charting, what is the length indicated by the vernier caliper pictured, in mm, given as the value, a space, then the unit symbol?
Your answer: 8.8 mm
